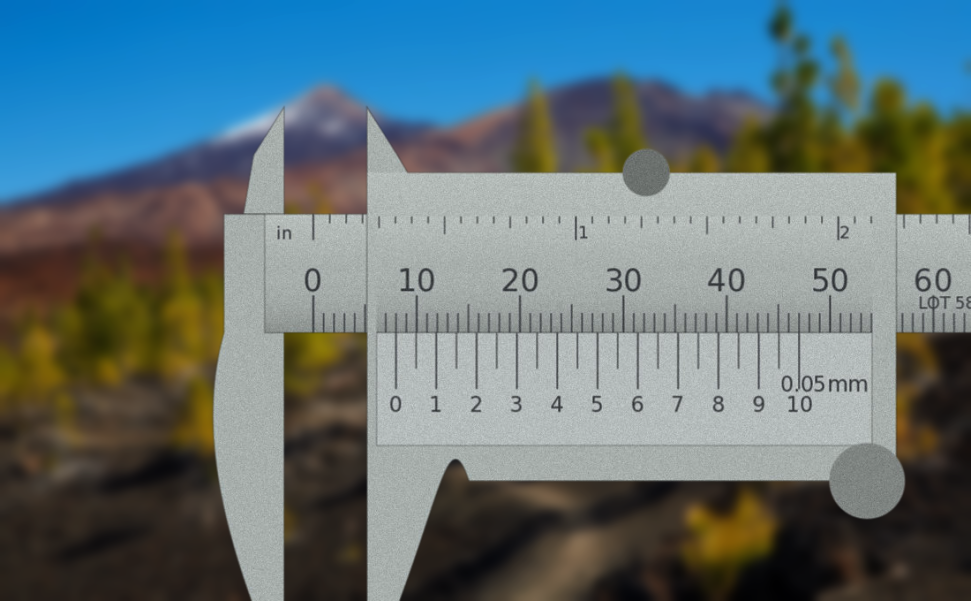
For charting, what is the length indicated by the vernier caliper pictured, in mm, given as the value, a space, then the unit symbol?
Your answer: 8.0 mm
